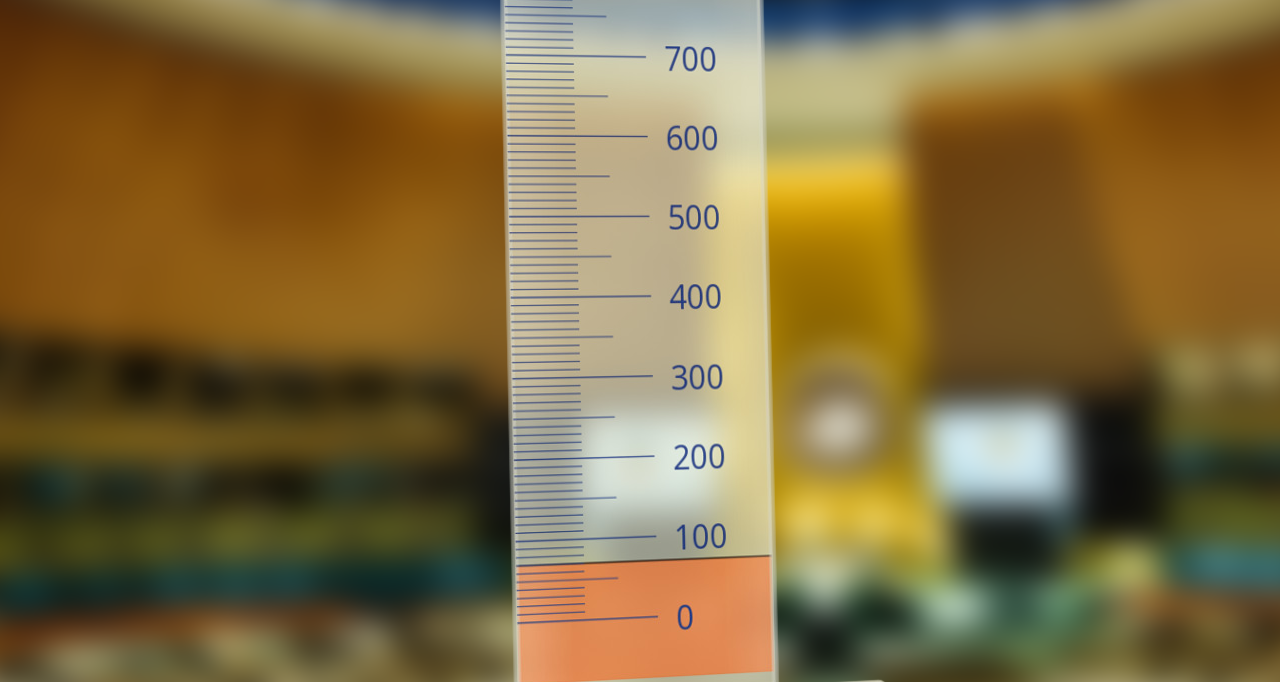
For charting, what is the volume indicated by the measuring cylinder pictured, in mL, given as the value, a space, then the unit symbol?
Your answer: 70 mL
